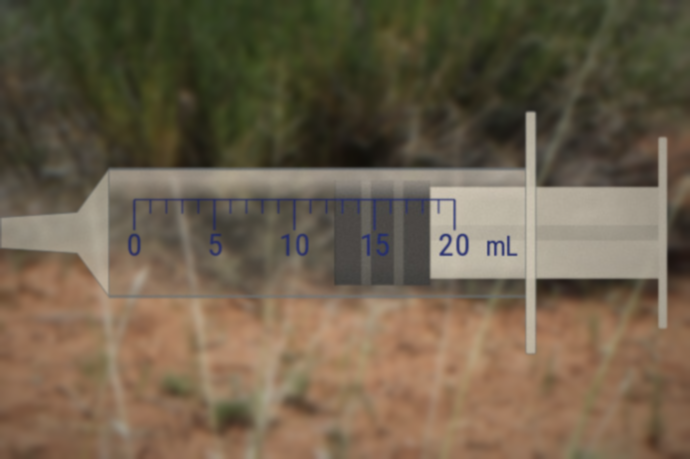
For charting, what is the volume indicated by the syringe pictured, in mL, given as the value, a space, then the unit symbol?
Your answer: 12.5 mL
